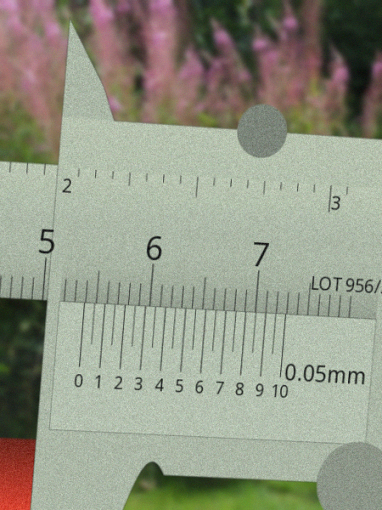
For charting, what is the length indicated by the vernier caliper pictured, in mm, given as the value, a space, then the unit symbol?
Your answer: 53.9 mm
